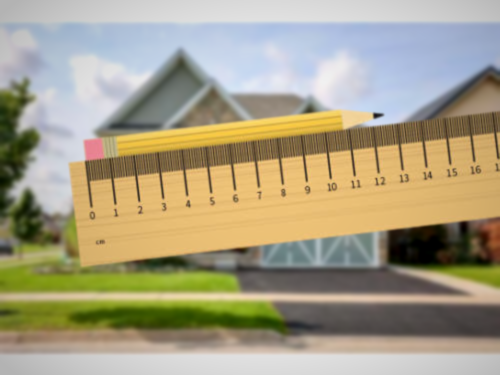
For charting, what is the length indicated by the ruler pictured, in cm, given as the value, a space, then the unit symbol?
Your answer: 12.5 cm
